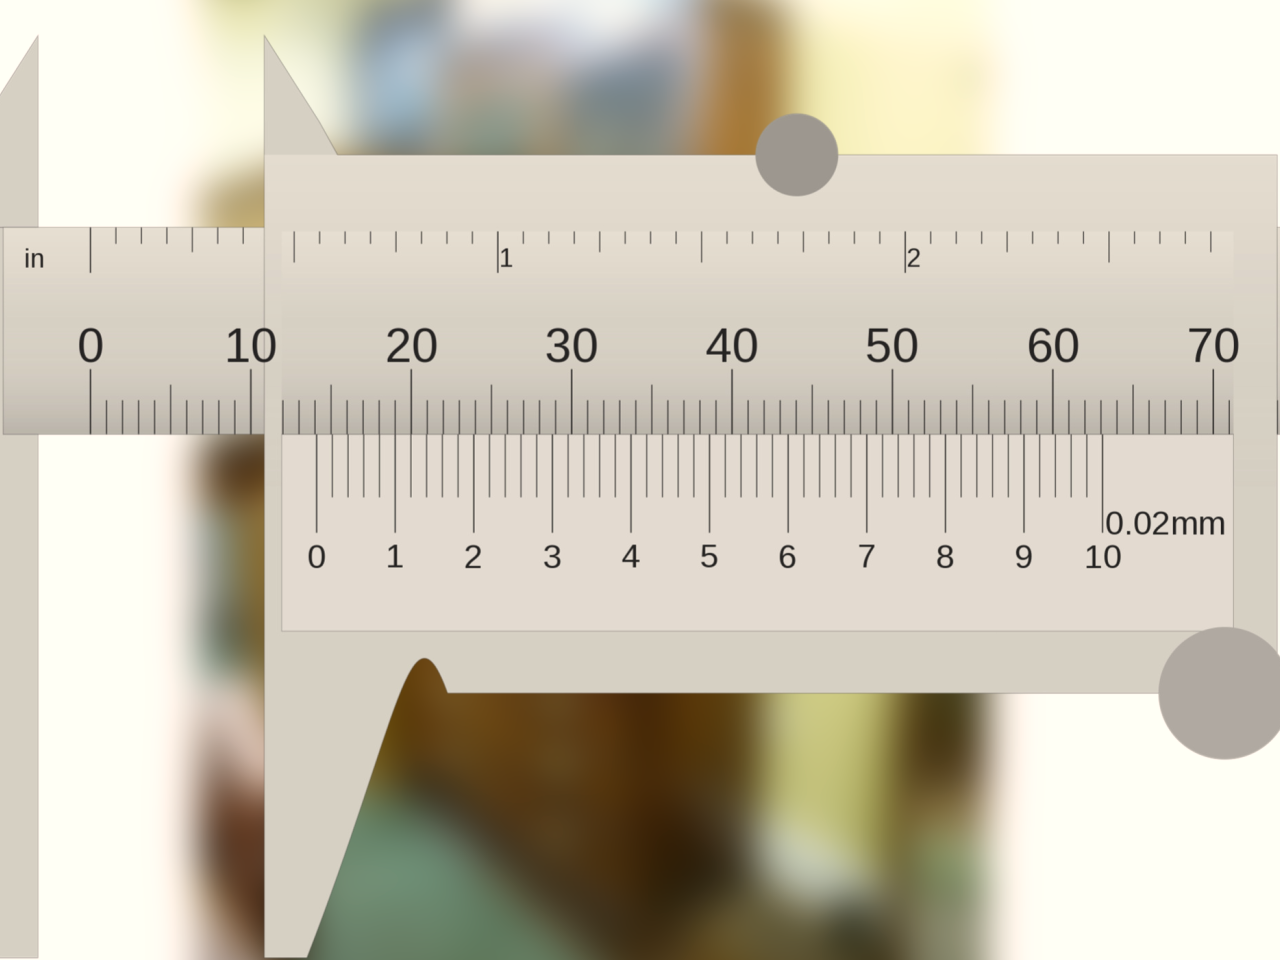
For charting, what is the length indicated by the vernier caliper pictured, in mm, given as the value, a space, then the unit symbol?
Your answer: 14.1 mm
